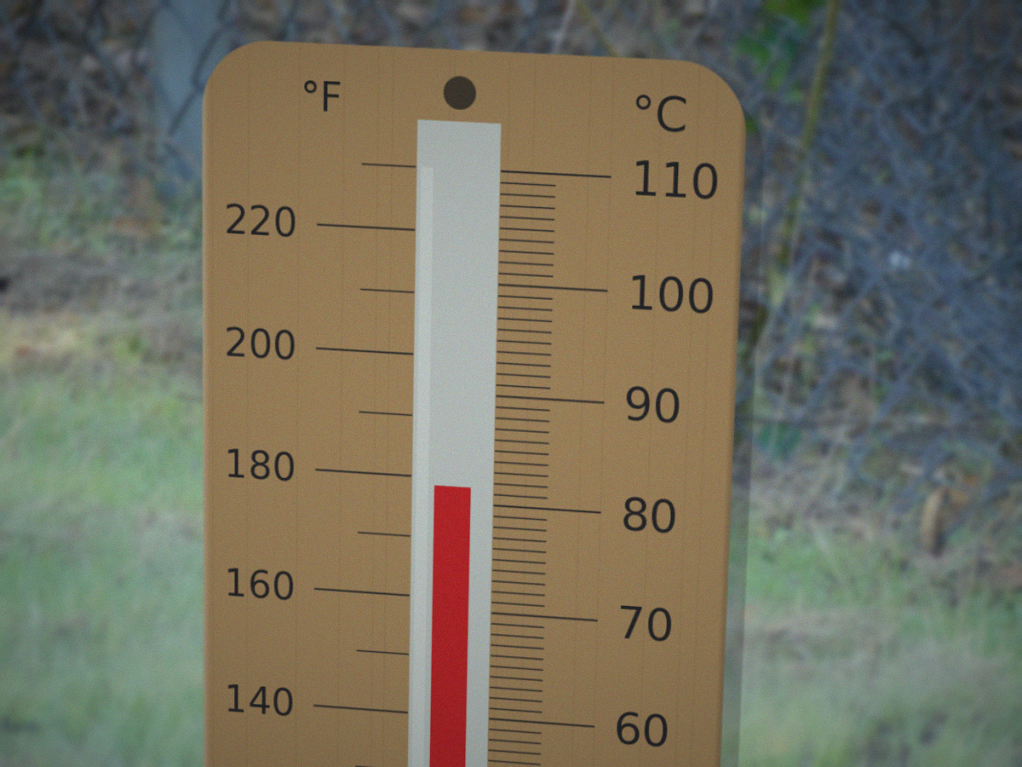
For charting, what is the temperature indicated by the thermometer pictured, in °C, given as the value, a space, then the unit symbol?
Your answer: 81.5 °C
